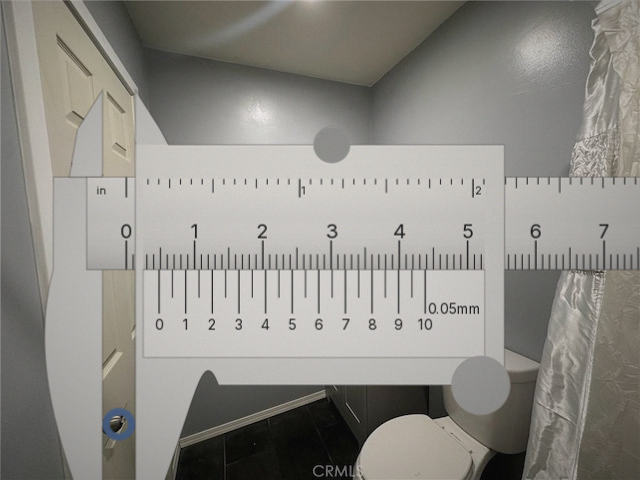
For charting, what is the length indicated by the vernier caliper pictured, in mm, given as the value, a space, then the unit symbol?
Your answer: 4.8 mm
